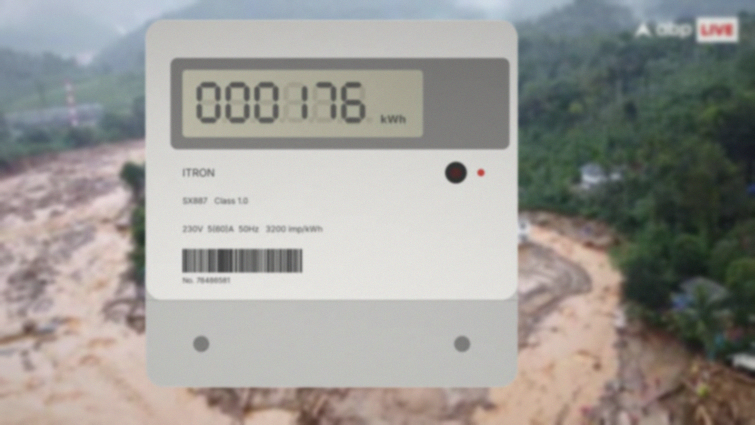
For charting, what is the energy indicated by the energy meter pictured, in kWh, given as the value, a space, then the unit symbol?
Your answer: 176 kWh
